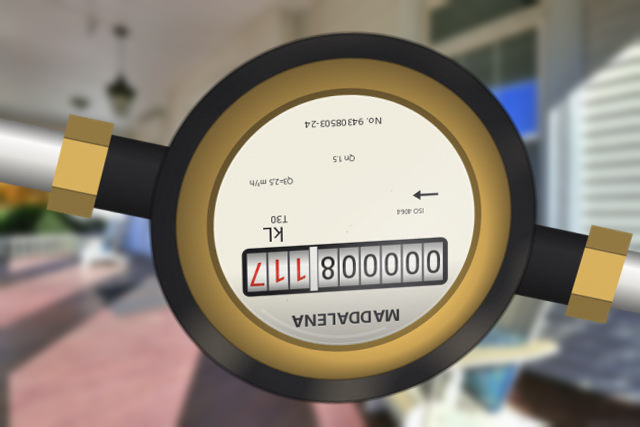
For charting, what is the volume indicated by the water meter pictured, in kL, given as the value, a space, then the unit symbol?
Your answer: 8.117 kL
